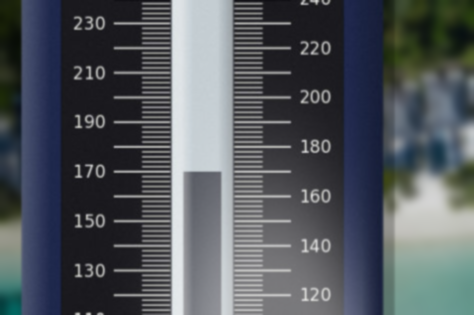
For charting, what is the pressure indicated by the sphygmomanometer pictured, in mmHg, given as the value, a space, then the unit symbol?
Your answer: 170 mmHg
